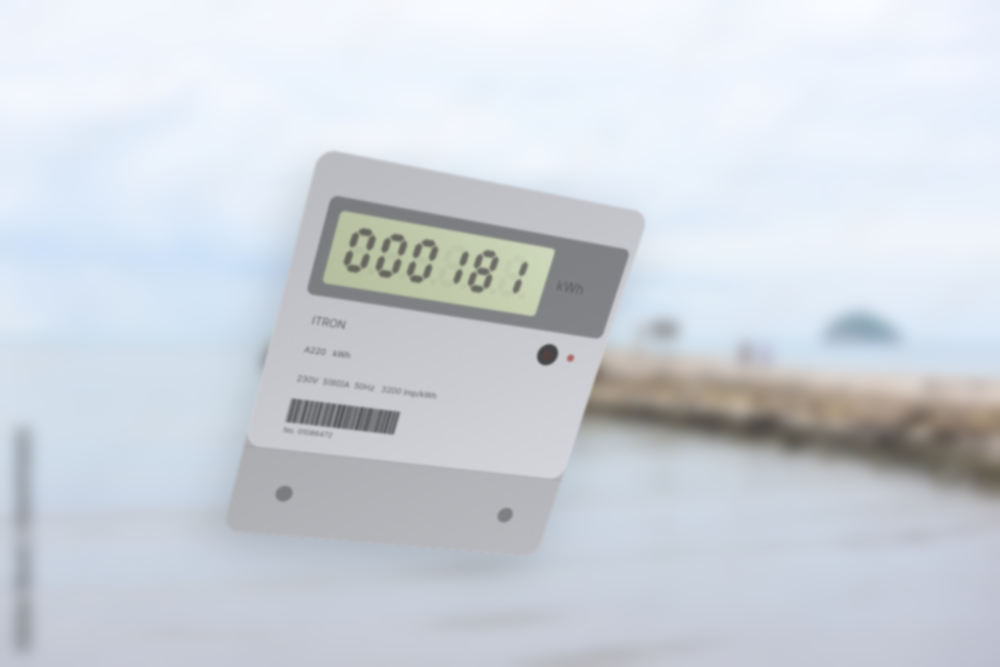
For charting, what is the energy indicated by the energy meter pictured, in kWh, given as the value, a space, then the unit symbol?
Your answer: 181 kWh
